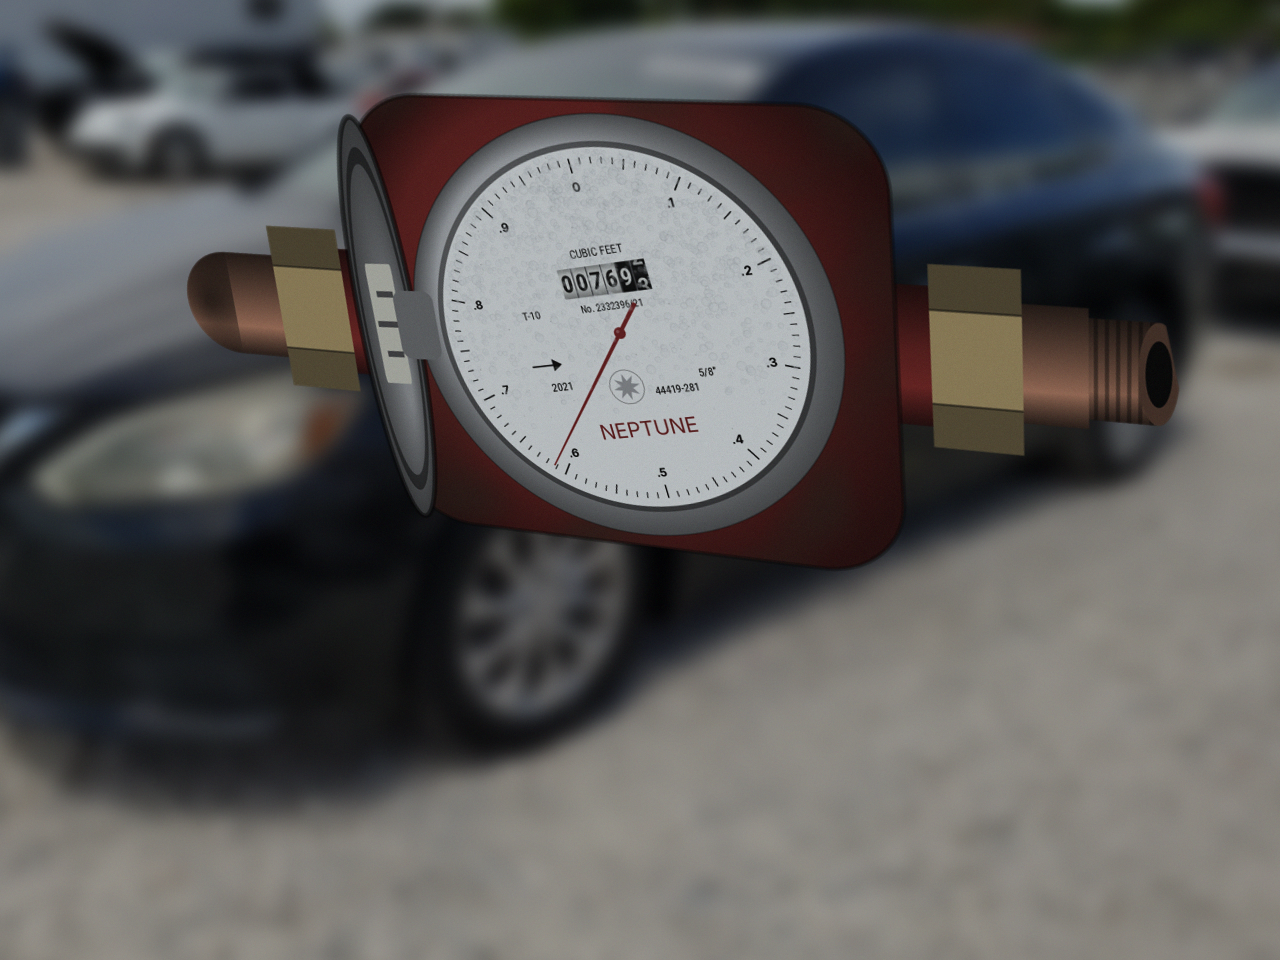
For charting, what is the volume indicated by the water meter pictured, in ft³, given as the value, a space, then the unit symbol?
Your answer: 7692.61 ft³
